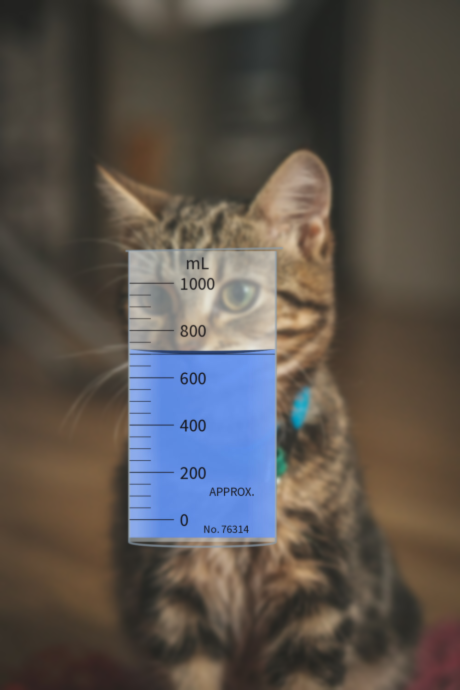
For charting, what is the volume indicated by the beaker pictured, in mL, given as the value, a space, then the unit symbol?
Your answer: 700 mL
